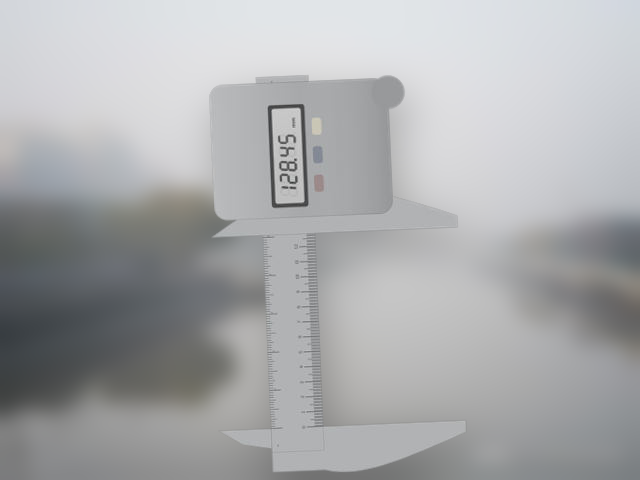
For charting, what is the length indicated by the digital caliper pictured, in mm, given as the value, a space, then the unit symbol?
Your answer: 128.45 mm
